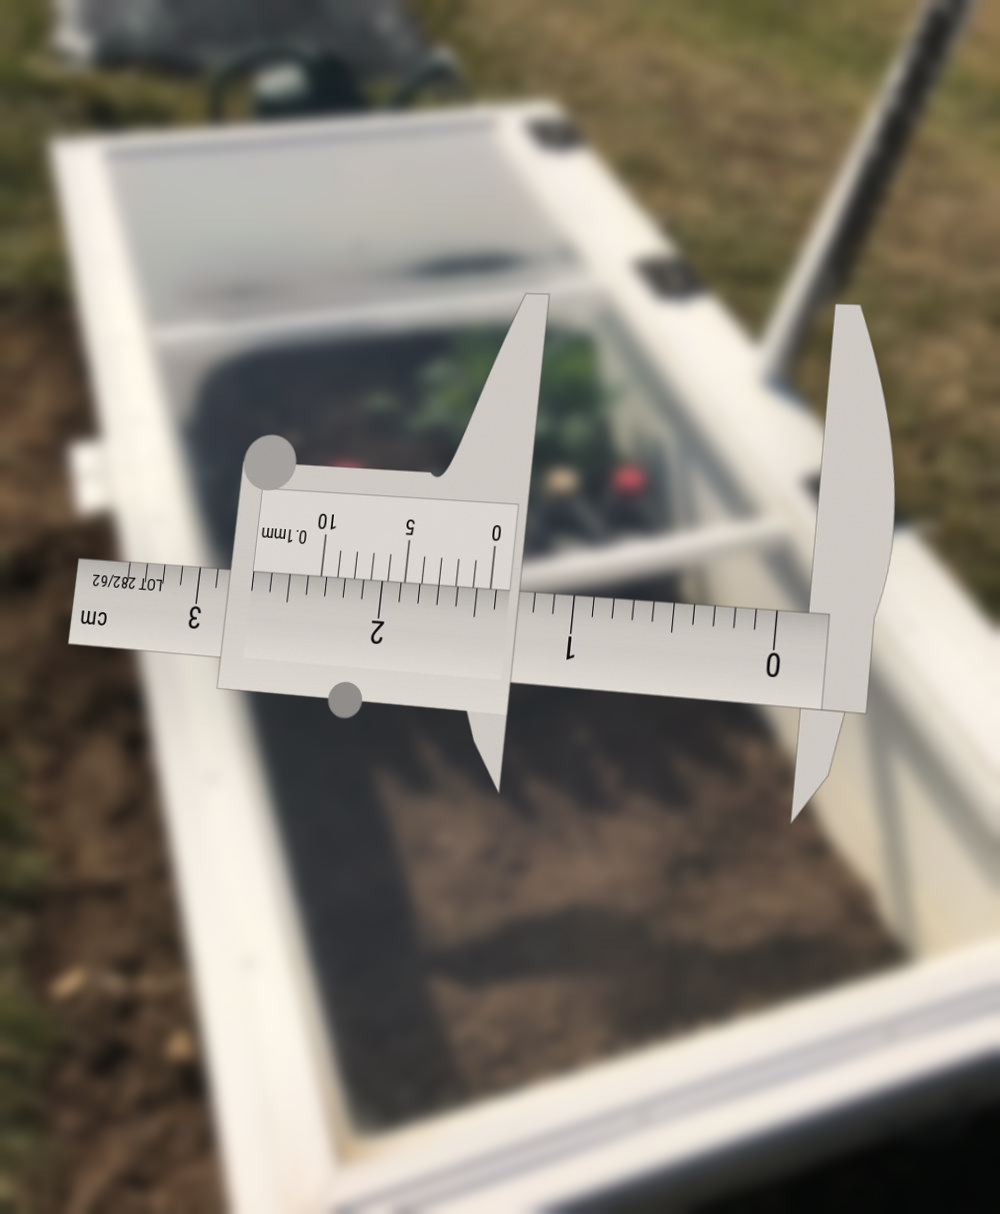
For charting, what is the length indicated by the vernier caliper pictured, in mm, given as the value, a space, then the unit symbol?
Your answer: 14.3 mm
